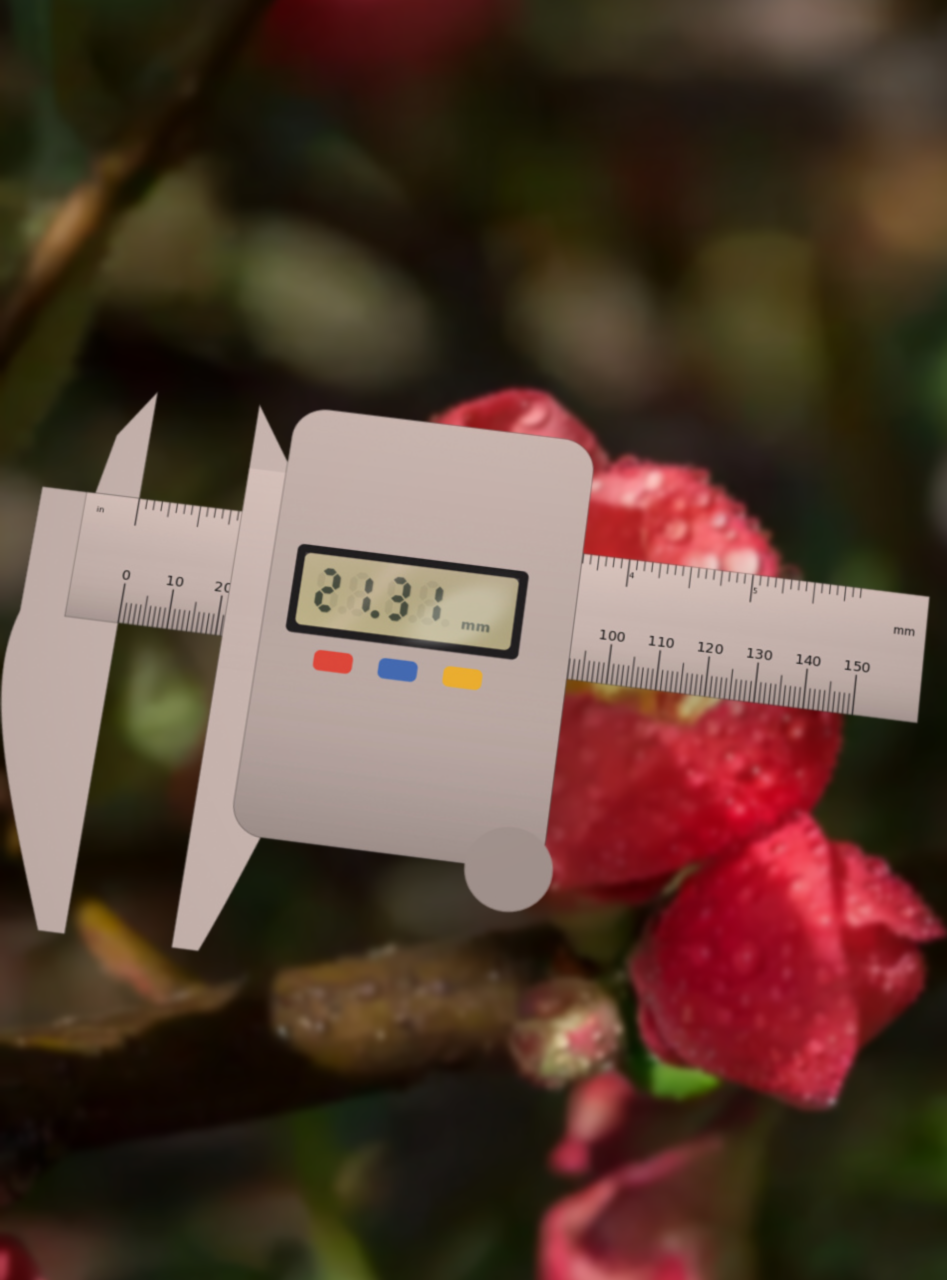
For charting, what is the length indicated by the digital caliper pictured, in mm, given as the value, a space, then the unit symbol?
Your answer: 21.31 mm
